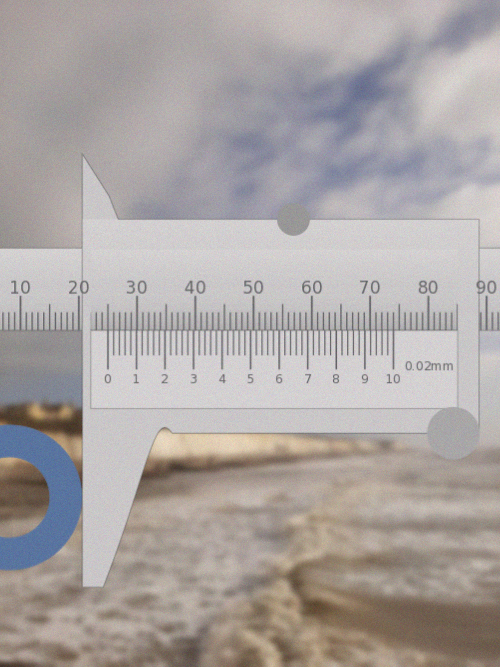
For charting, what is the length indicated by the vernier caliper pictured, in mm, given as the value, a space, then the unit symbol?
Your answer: 25.0 mm
